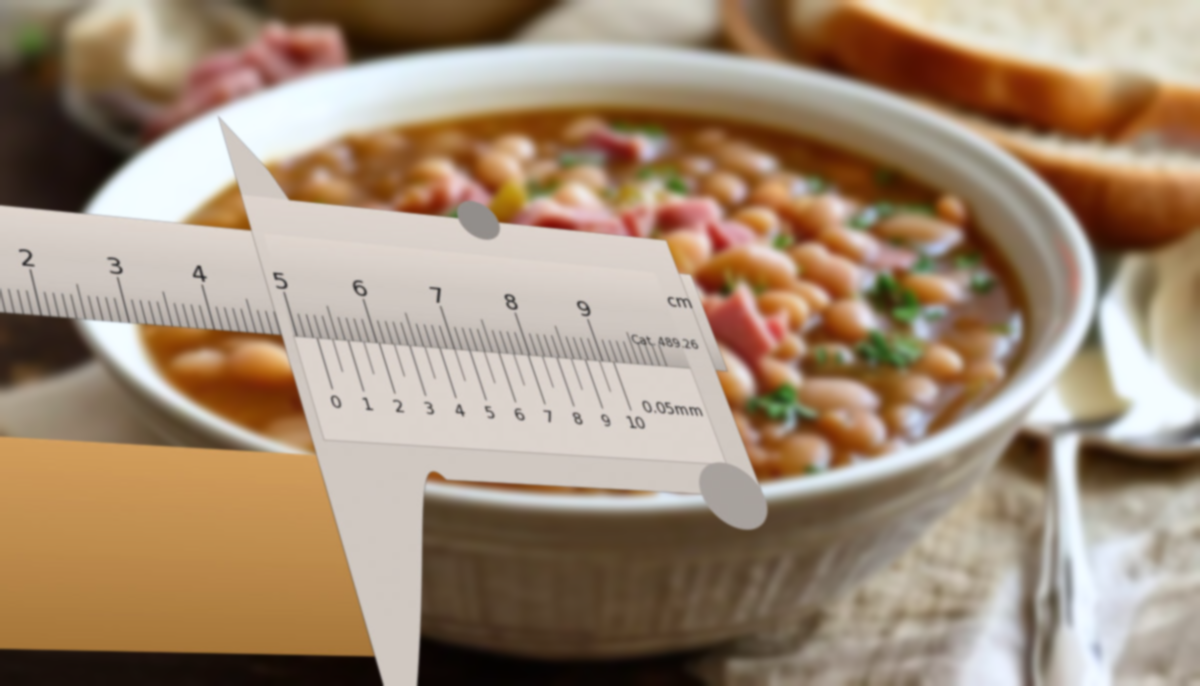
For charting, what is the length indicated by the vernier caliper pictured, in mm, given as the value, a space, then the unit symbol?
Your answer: 52.5 mm
